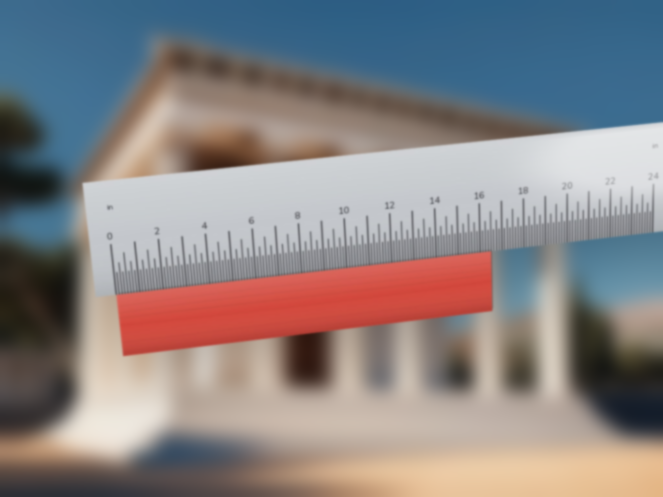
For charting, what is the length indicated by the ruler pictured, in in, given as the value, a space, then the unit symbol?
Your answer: 16.5 in
